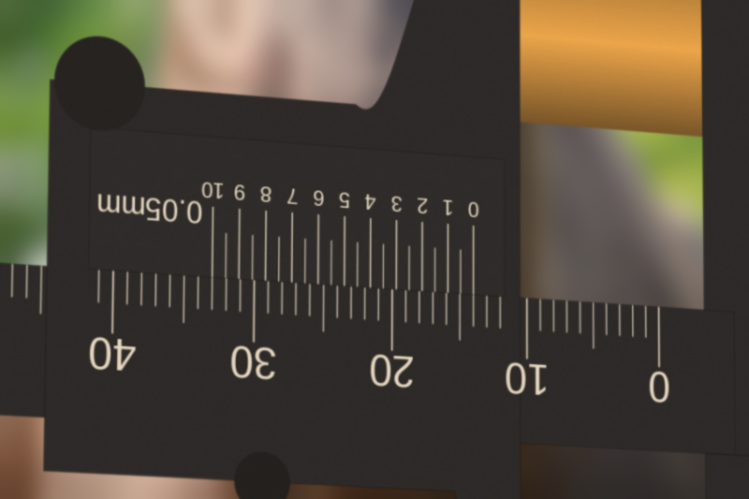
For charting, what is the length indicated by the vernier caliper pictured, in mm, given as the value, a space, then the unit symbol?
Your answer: 14.0 mm
